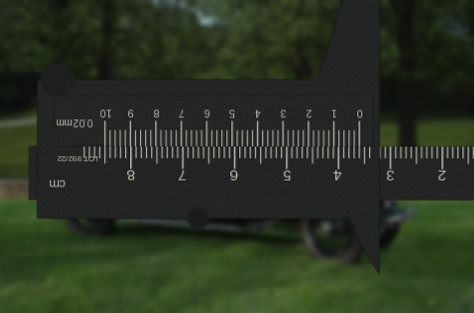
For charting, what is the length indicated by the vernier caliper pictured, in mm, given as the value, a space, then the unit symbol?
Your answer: 36.0 mm
